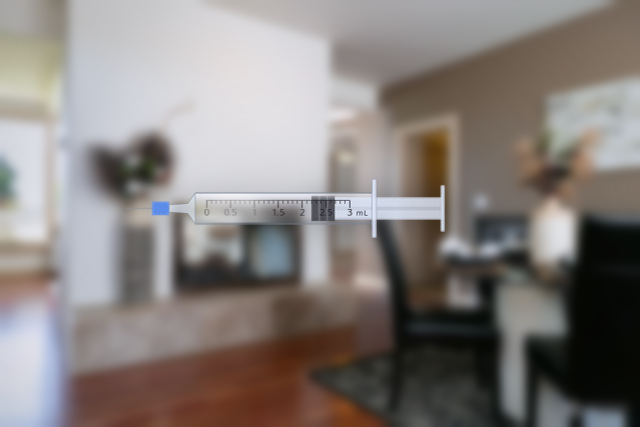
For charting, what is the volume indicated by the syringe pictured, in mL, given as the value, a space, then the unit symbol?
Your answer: 2.2 mL
